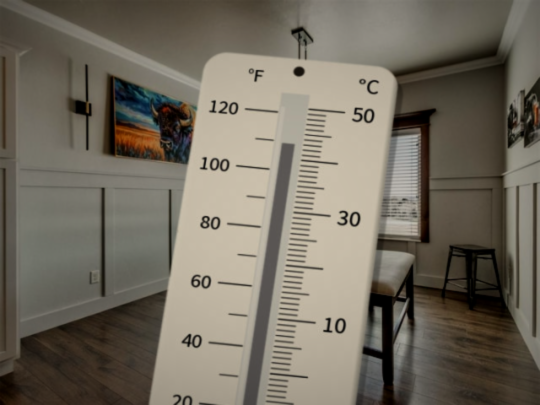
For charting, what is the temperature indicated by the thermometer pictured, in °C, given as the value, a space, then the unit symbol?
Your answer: 43 °C
